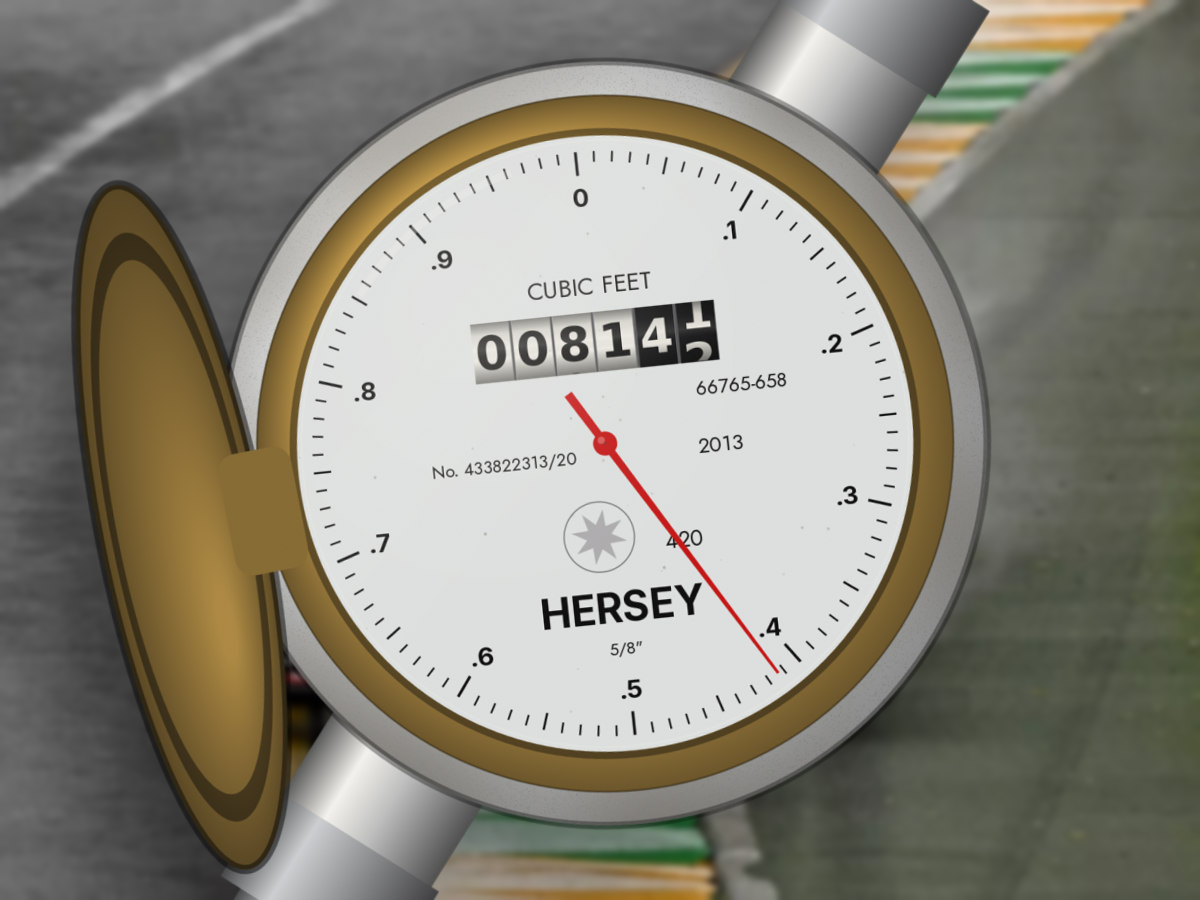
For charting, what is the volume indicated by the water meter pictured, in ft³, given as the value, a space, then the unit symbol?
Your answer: 8141.41 ft³
